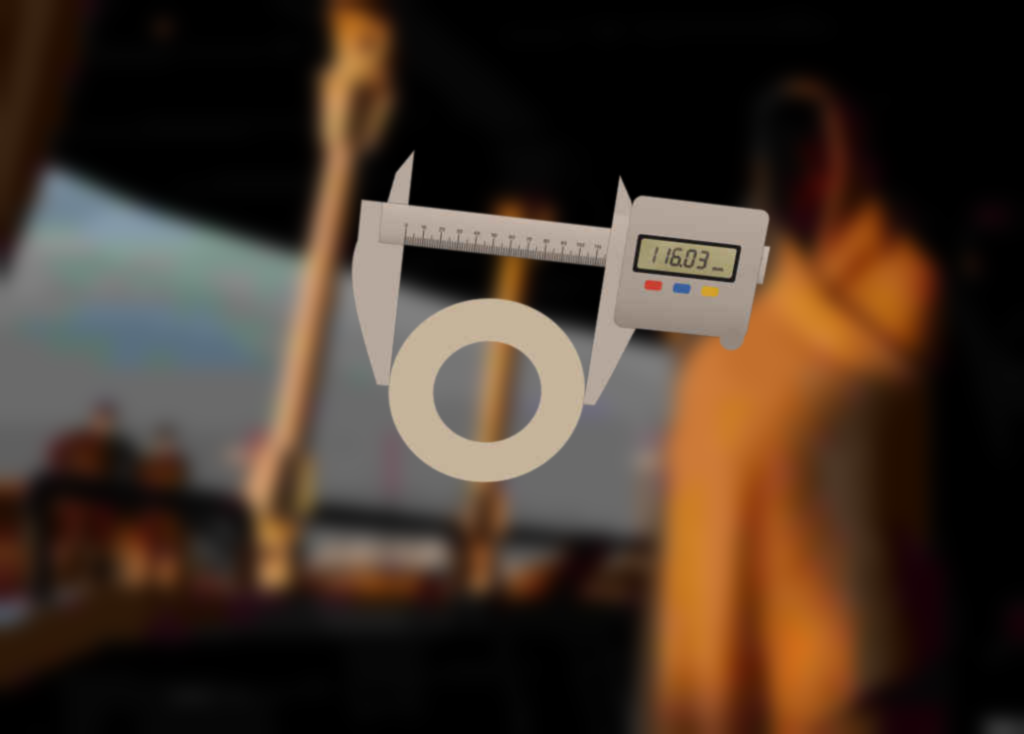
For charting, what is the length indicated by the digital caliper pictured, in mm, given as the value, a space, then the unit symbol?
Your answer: 116.03 mm
